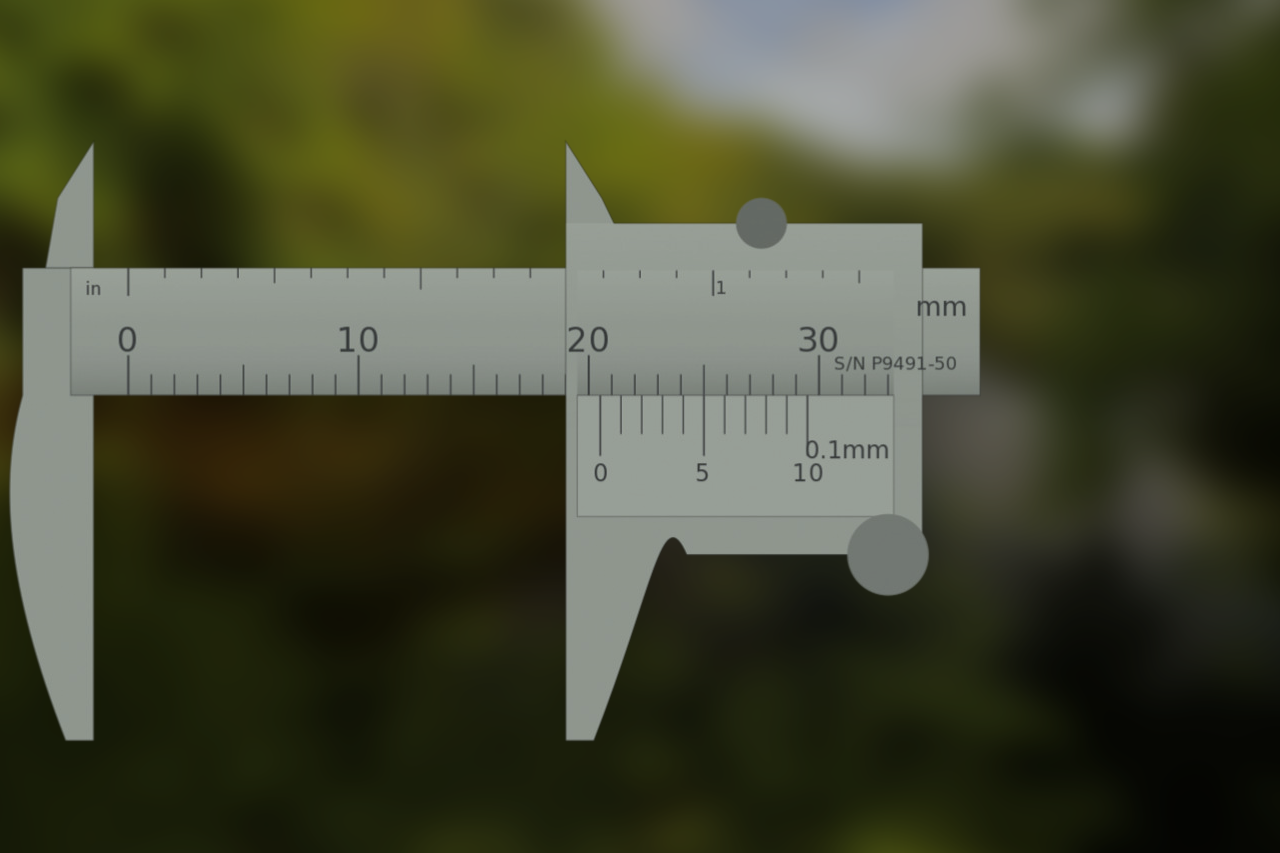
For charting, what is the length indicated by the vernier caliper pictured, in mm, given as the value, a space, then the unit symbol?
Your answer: 20.5 mm
